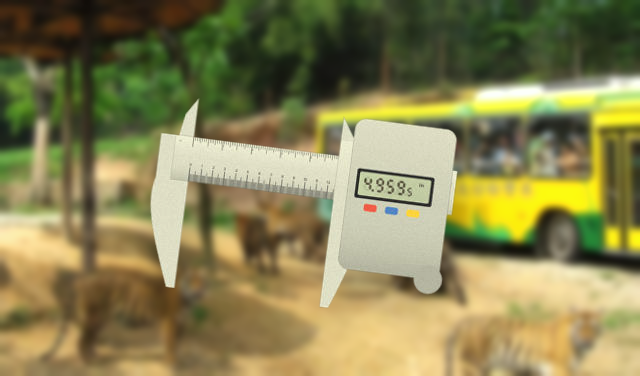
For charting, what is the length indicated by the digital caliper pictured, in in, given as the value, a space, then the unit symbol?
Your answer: 4.9595 in
